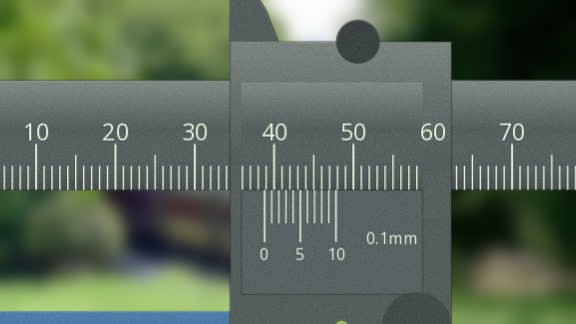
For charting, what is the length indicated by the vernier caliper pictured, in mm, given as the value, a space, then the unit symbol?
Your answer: 38.8 mm
